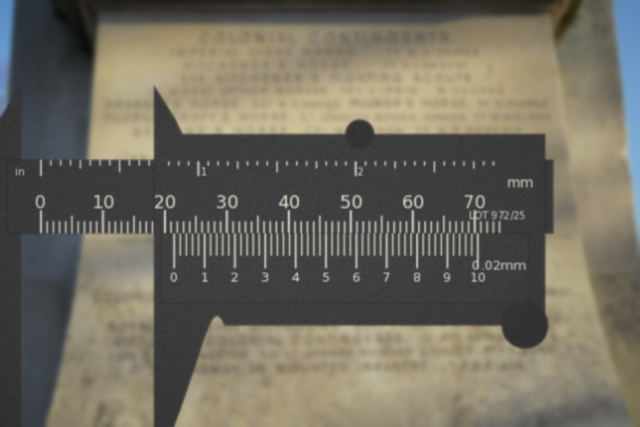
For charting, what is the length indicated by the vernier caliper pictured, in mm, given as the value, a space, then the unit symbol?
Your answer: 21.5 mm
